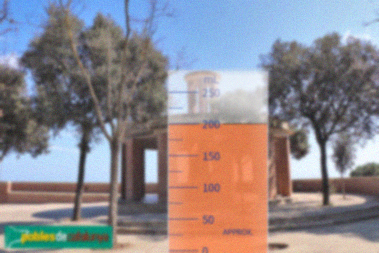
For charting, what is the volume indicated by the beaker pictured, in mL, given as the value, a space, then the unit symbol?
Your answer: 200 mL
